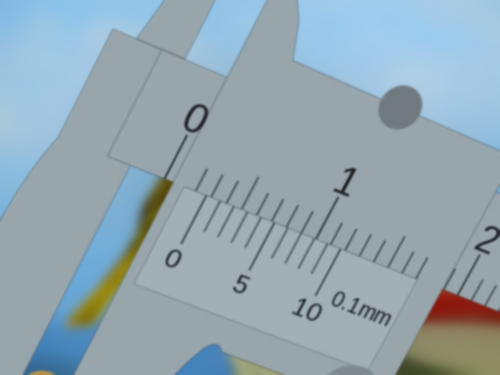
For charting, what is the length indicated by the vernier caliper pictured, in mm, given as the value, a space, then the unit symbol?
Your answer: 2.7 mm
